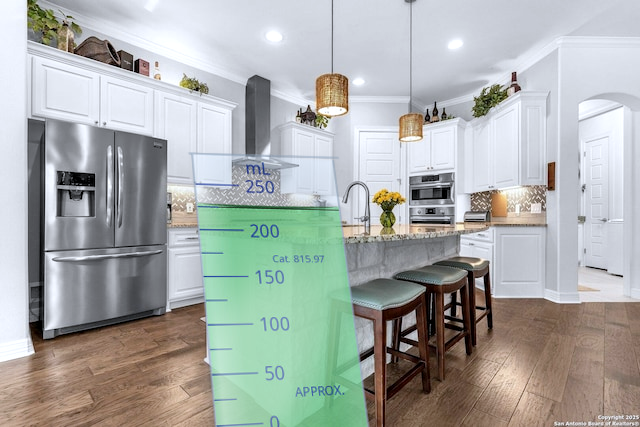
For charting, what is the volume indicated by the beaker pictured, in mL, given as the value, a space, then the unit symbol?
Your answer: 225 mL
